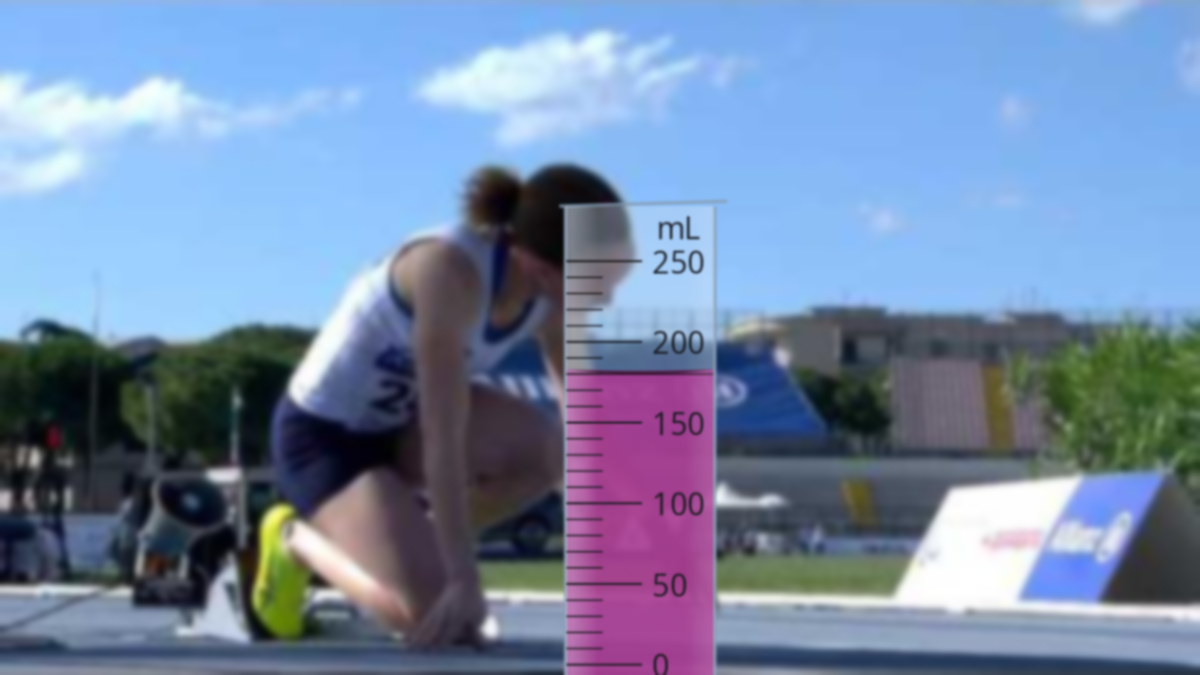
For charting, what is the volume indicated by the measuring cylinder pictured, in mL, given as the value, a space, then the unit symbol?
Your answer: 180 mL
